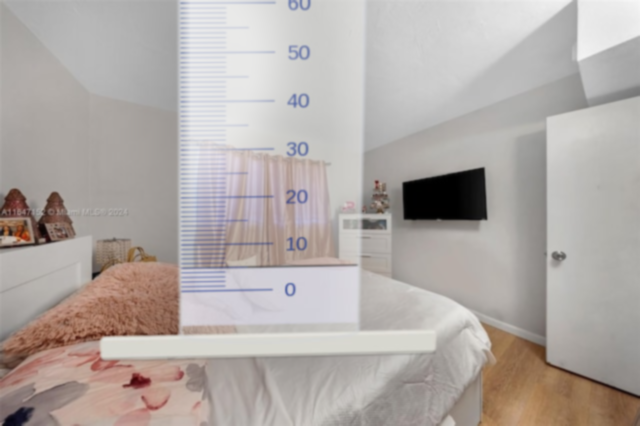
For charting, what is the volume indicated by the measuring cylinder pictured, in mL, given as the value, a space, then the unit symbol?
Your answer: 5 mL
